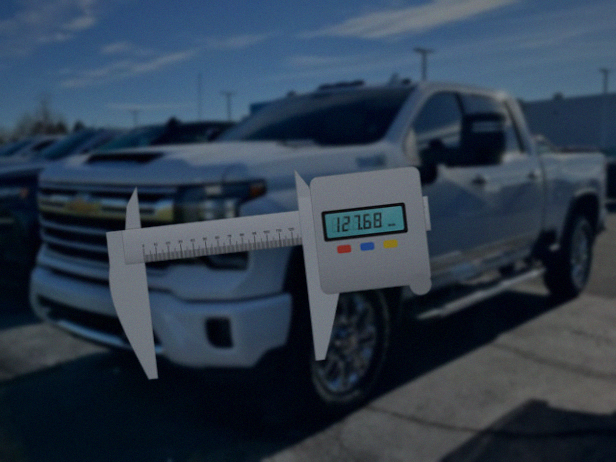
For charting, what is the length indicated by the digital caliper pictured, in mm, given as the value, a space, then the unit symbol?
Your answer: 127.68 mm
